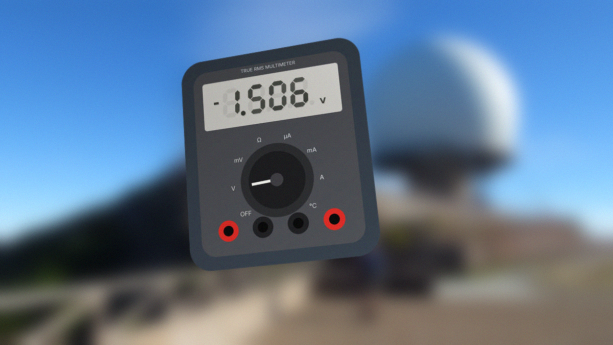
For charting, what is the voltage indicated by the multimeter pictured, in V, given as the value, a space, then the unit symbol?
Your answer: -1.506 V
